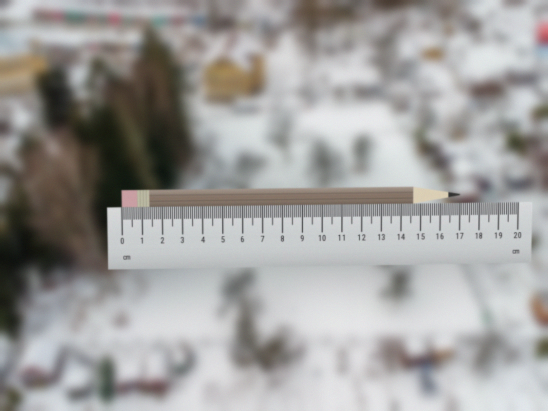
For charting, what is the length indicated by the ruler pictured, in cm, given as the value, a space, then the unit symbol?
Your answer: 17 cm
